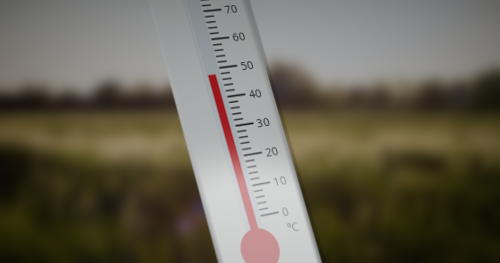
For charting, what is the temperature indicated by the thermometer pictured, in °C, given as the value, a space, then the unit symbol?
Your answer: 48 °C
